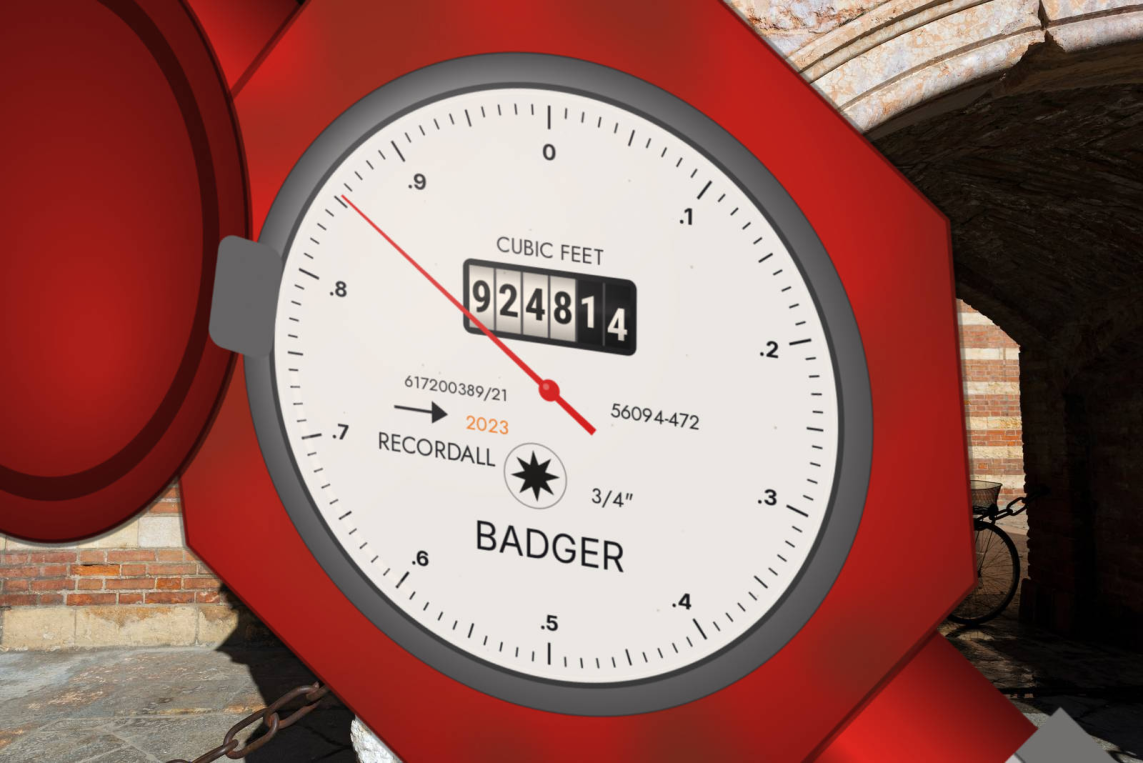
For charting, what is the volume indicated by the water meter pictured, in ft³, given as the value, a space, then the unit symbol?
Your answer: 924813.85 ft³
